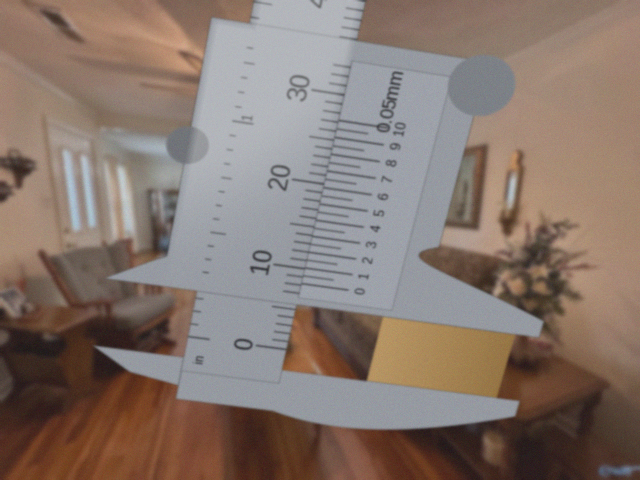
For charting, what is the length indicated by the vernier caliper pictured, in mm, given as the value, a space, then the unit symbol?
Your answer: 8.2 mm
